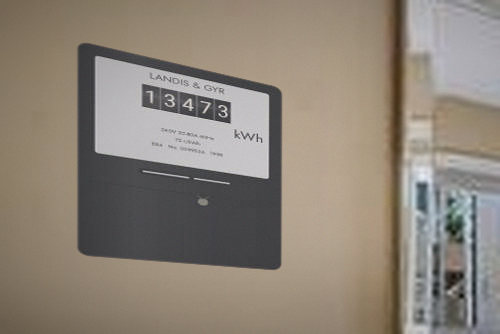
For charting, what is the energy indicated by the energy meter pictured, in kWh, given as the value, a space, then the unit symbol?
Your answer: 13473 kWh
